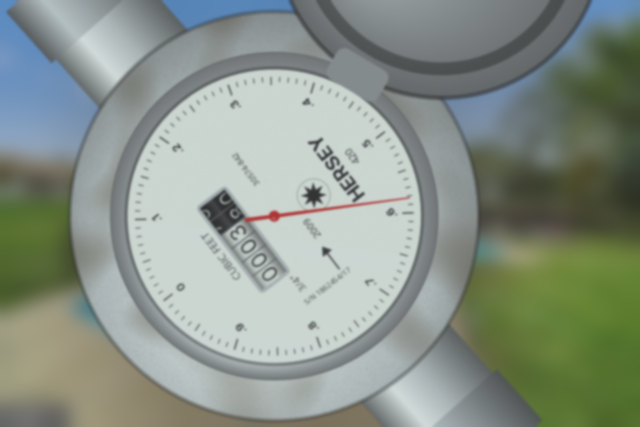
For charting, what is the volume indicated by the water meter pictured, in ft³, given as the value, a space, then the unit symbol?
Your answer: 379.58 ft³
